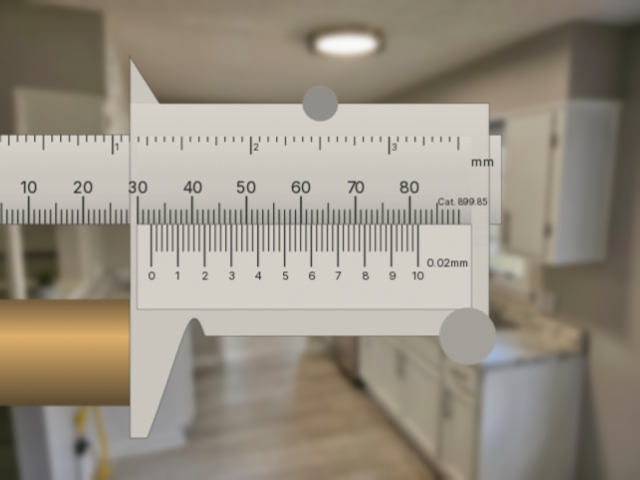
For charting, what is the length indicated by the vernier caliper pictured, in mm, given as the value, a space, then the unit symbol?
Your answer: 32.5 mm
